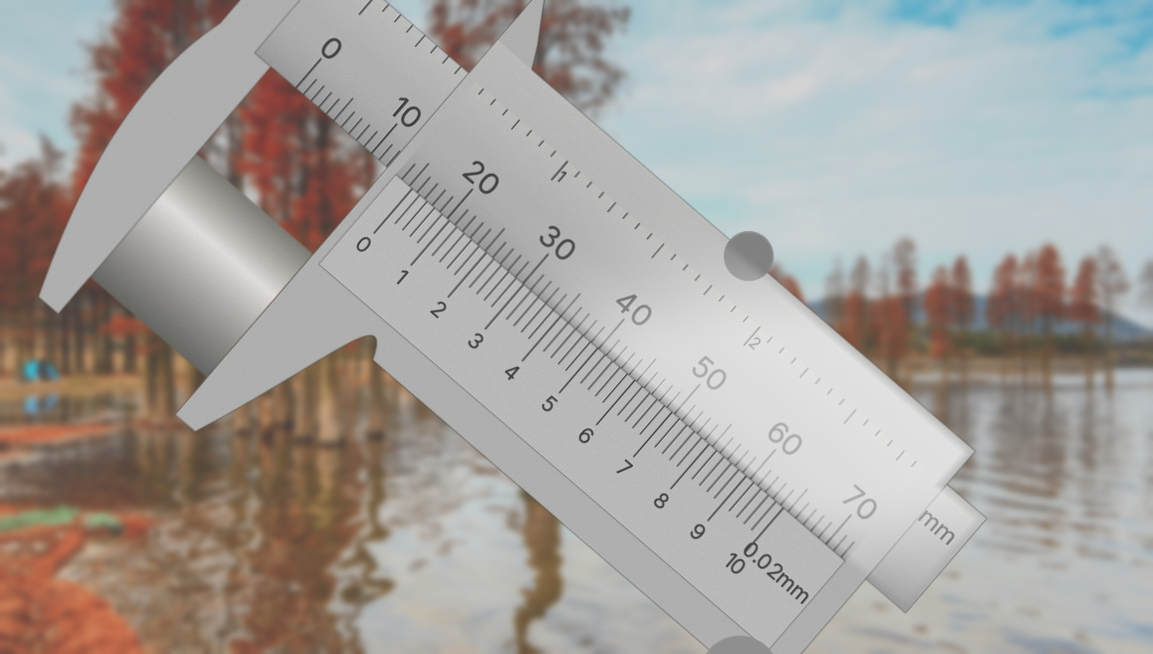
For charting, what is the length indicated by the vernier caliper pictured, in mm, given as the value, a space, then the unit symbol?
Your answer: 15.4 mm
